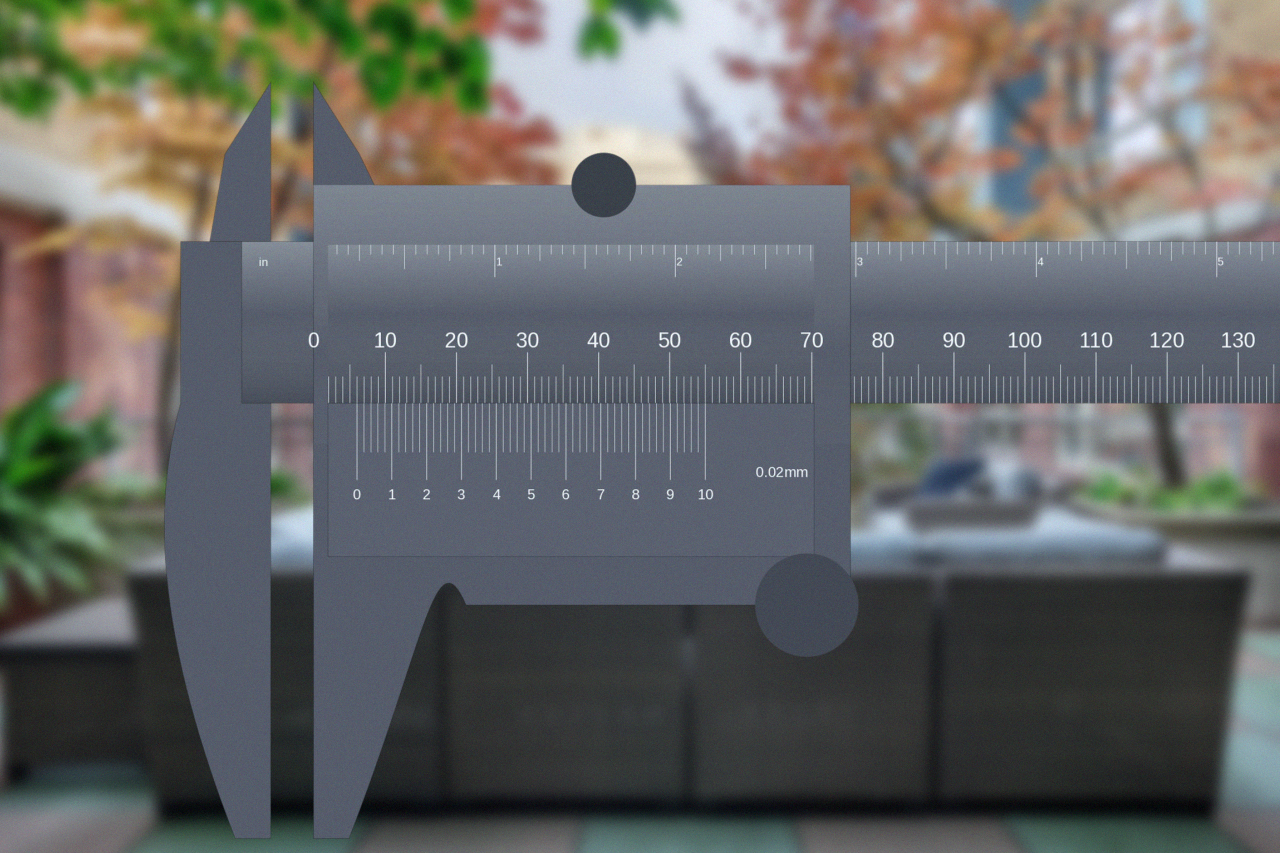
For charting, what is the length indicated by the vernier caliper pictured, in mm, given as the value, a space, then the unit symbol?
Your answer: 6.0 mm
